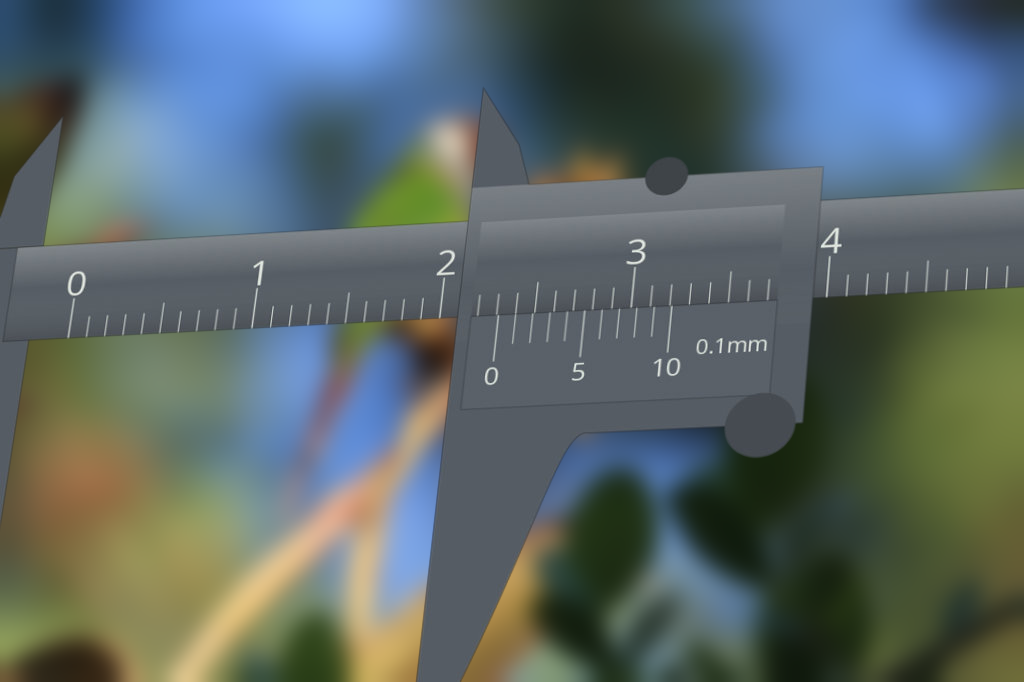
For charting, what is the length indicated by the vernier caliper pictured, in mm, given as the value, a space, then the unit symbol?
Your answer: 23.1 mm
